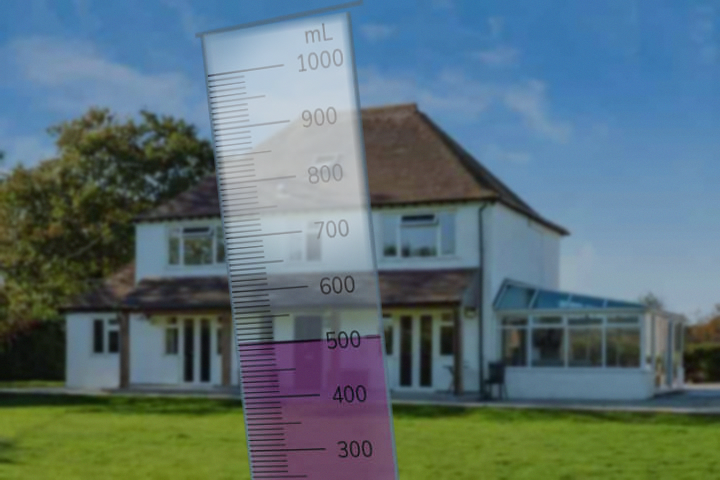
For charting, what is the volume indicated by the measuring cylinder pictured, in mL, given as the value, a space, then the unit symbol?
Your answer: 500 mL
